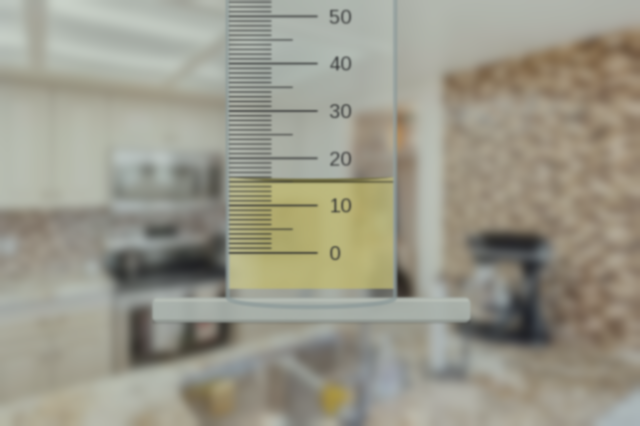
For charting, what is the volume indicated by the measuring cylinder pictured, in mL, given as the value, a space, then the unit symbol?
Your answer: 15 mL
